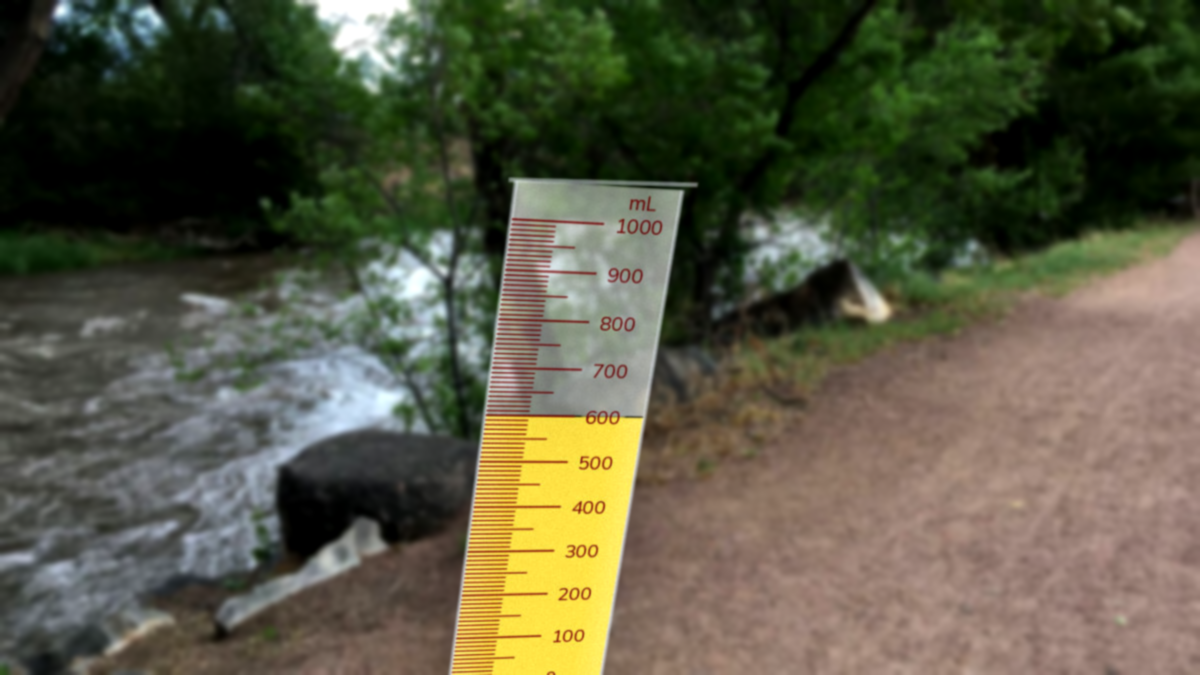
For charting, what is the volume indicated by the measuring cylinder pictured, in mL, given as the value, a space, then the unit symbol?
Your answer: 600 mL
